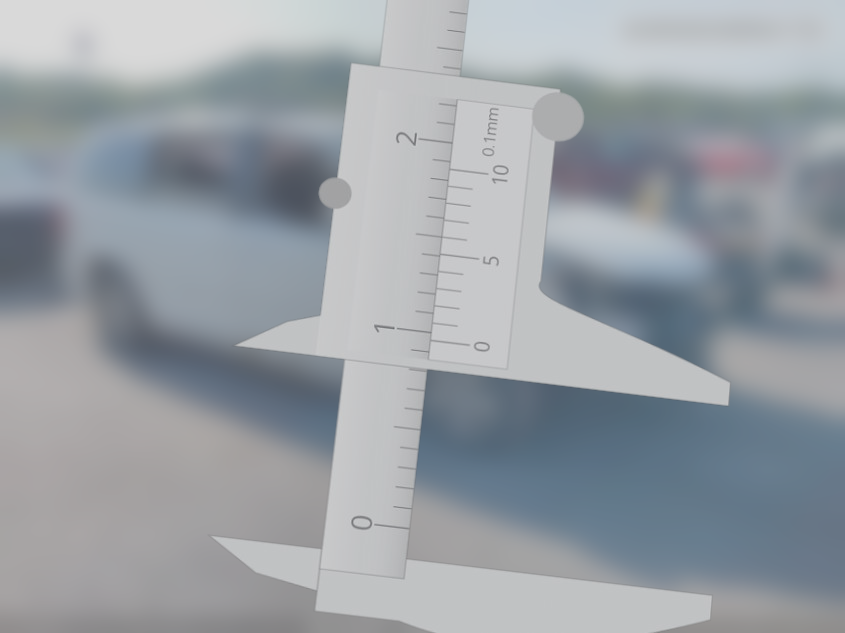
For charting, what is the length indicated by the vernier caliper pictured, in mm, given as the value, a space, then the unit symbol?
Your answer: 9.6 mm
